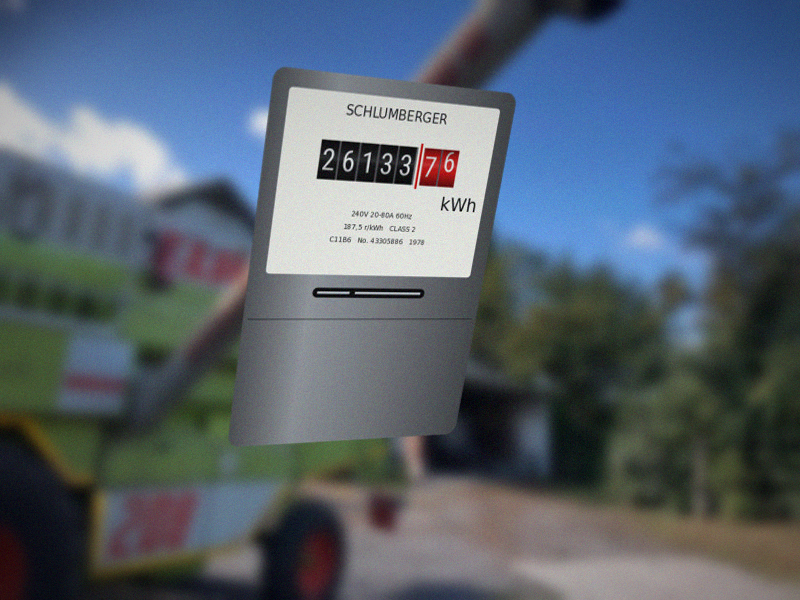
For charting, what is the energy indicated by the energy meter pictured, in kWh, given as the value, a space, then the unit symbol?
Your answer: 26133.76 kWh
